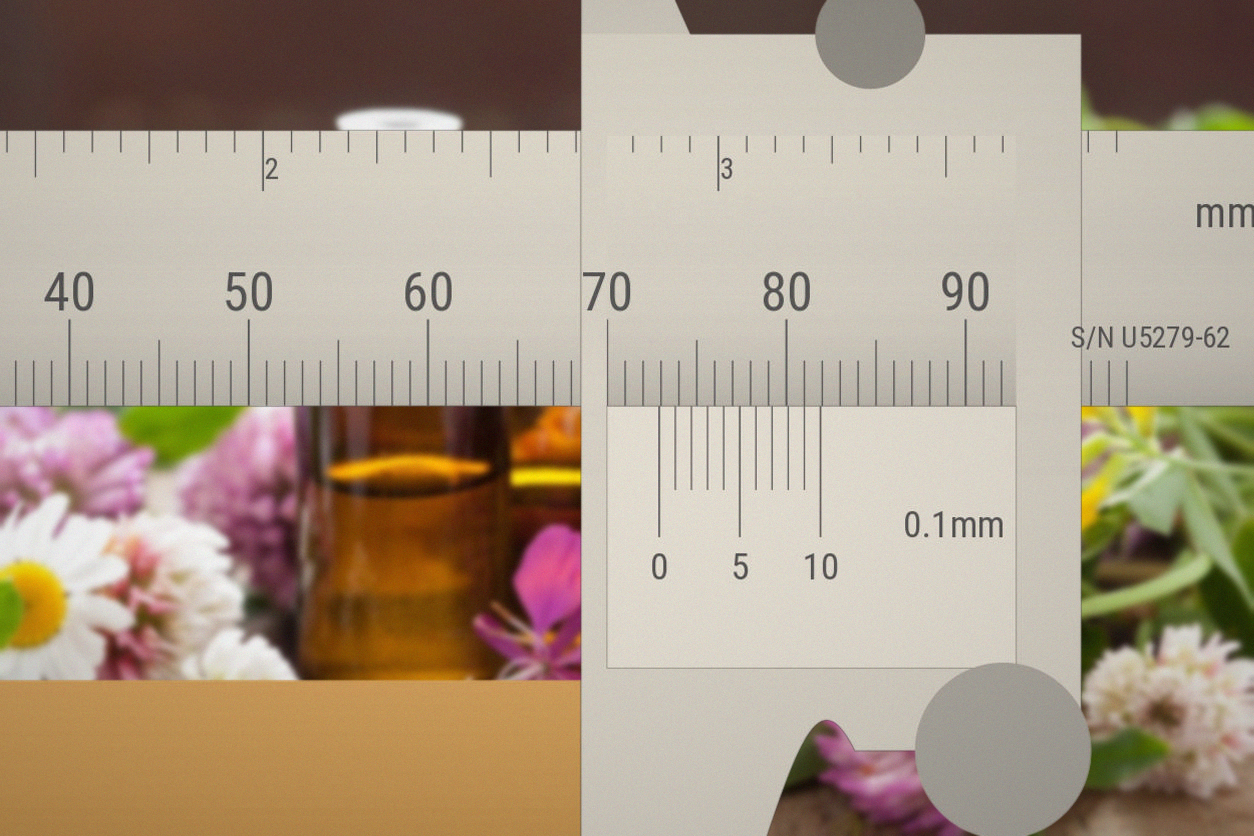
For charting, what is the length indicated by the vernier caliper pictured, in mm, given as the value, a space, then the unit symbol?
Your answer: 72.9 mm
